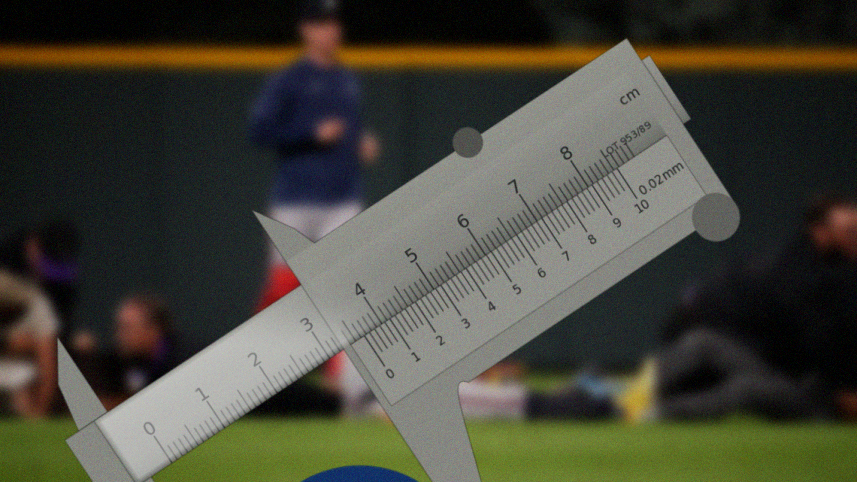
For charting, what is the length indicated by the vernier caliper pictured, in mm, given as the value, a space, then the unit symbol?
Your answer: 36.6 mm
